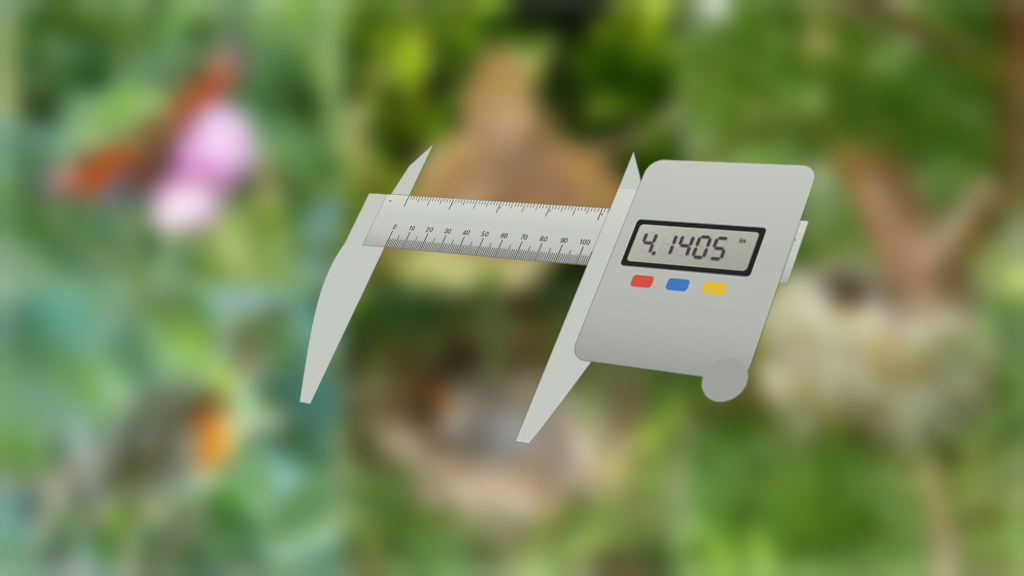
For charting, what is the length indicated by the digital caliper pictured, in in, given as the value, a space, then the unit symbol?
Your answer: 4.1405 in
